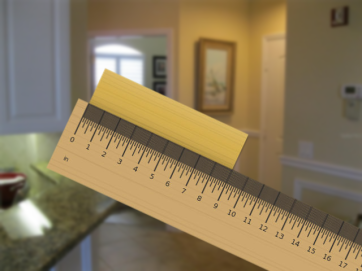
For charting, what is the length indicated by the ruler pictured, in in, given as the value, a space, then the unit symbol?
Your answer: 9 in
